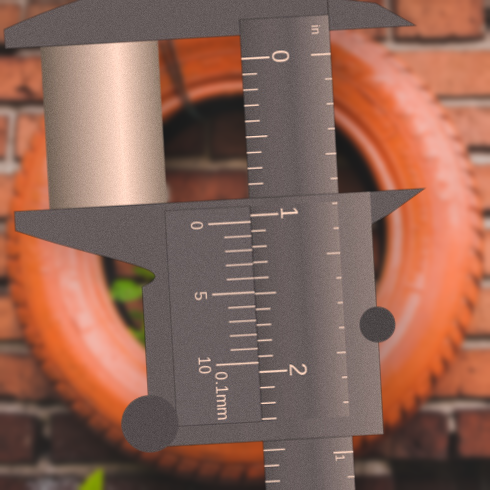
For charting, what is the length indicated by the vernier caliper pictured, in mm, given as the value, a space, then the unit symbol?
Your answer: 10.4 mm
